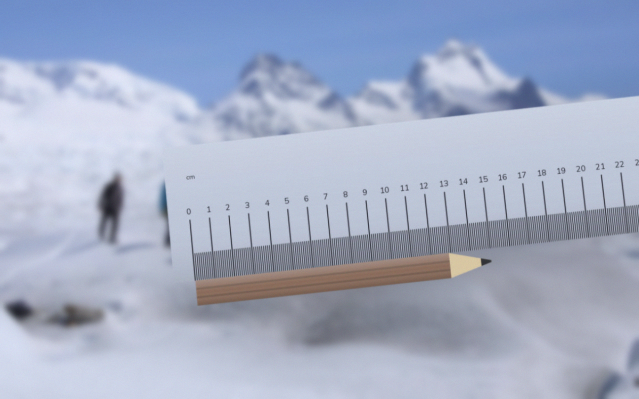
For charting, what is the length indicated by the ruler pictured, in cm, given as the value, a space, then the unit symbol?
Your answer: 15 cm
